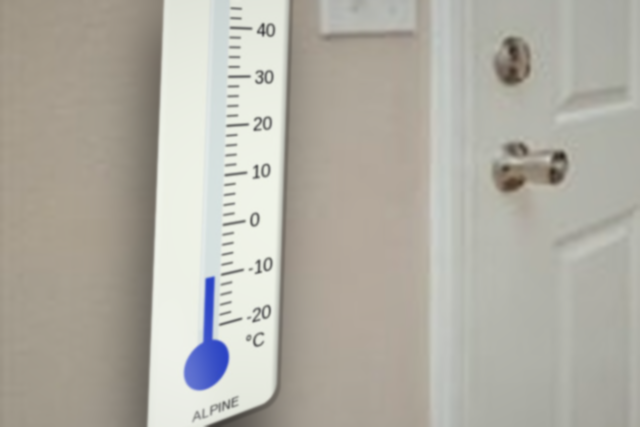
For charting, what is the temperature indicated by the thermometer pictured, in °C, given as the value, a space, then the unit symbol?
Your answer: -10 °C
